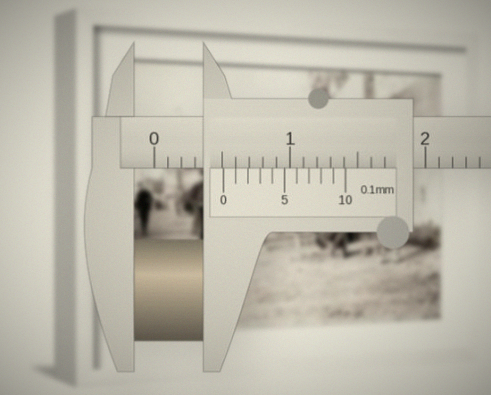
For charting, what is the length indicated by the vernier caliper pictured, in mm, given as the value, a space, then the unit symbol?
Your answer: 5.1 mm
